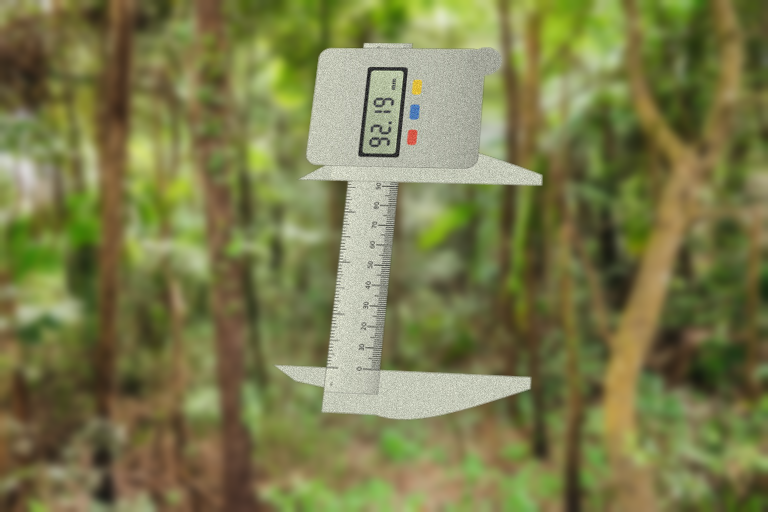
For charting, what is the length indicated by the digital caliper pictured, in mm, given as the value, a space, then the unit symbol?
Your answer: 92.19 mm
